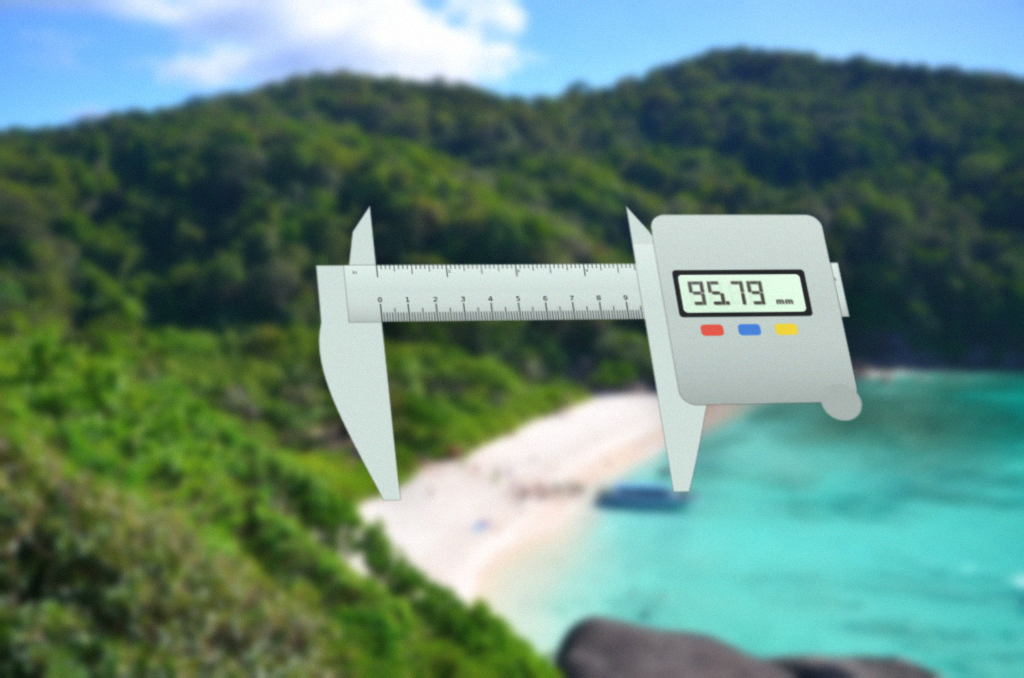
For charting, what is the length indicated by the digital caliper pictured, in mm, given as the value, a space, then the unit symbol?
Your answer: 95.79 mm
